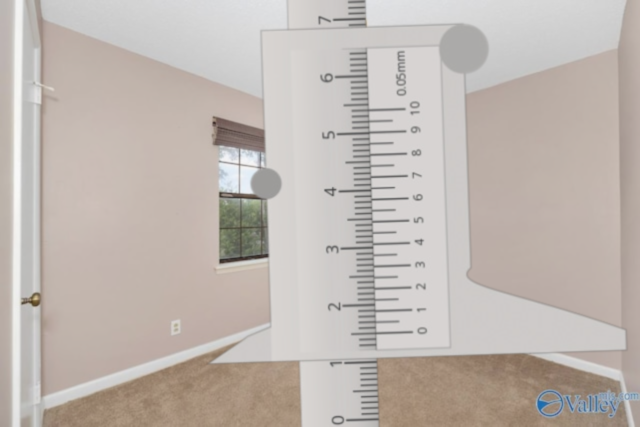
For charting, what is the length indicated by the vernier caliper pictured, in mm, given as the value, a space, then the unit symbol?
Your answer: 15.0 mm
